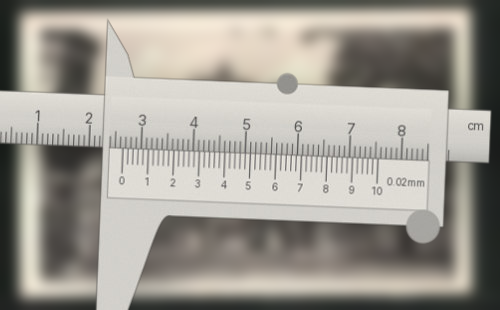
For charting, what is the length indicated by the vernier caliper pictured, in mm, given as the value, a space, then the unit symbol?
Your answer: 26.5 mm
